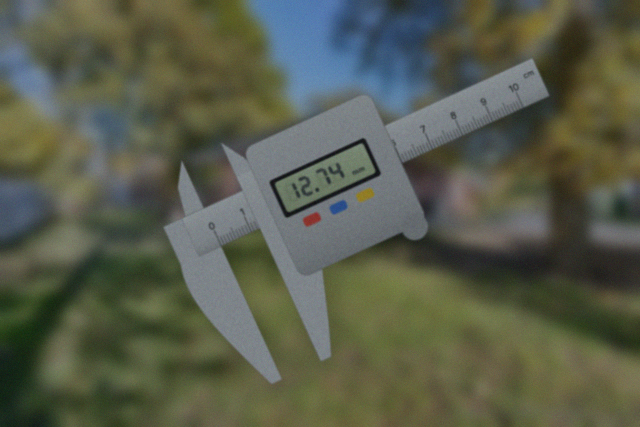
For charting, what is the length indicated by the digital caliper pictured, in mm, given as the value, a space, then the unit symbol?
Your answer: 12.74 mm
